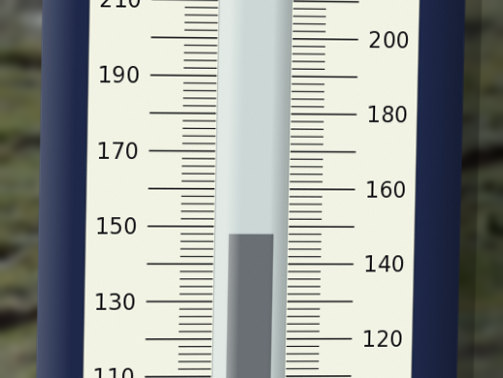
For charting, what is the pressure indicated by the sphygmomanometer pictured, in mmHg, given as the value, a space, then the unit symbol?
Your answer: 148 mmHg
